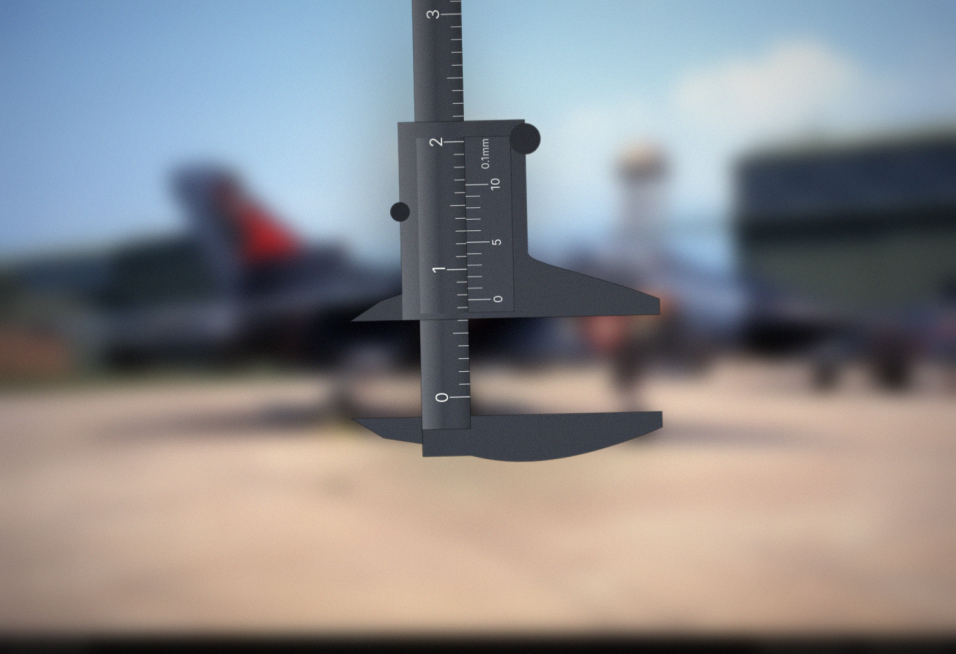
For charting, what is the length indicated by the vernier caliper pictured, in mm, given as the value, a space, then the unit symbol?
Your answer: 7.6 mm
